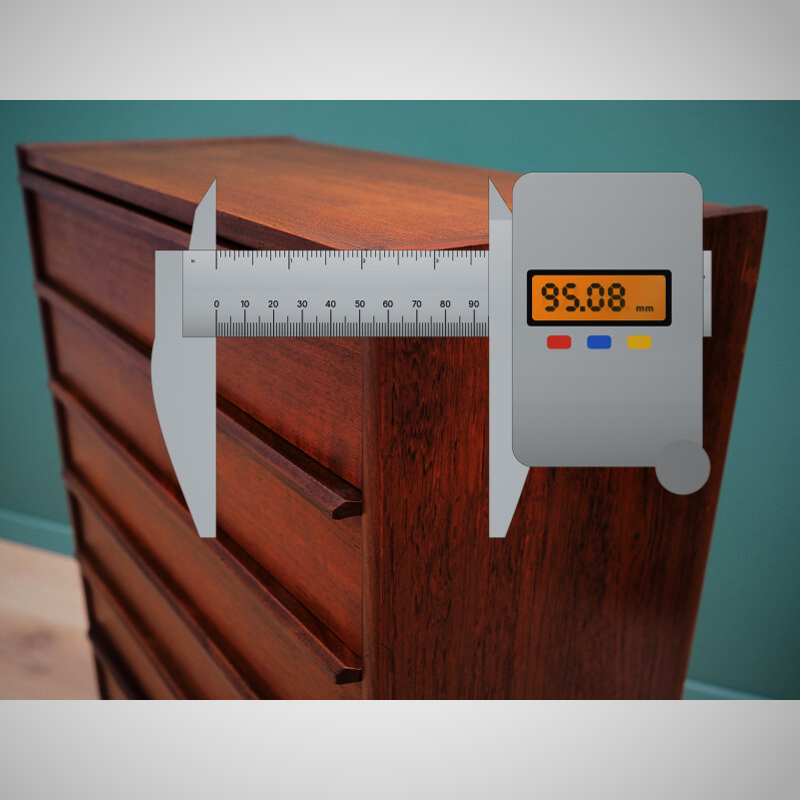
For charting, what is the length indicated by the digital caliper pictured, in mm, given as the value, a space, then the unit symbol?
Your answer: 95.08 mm
